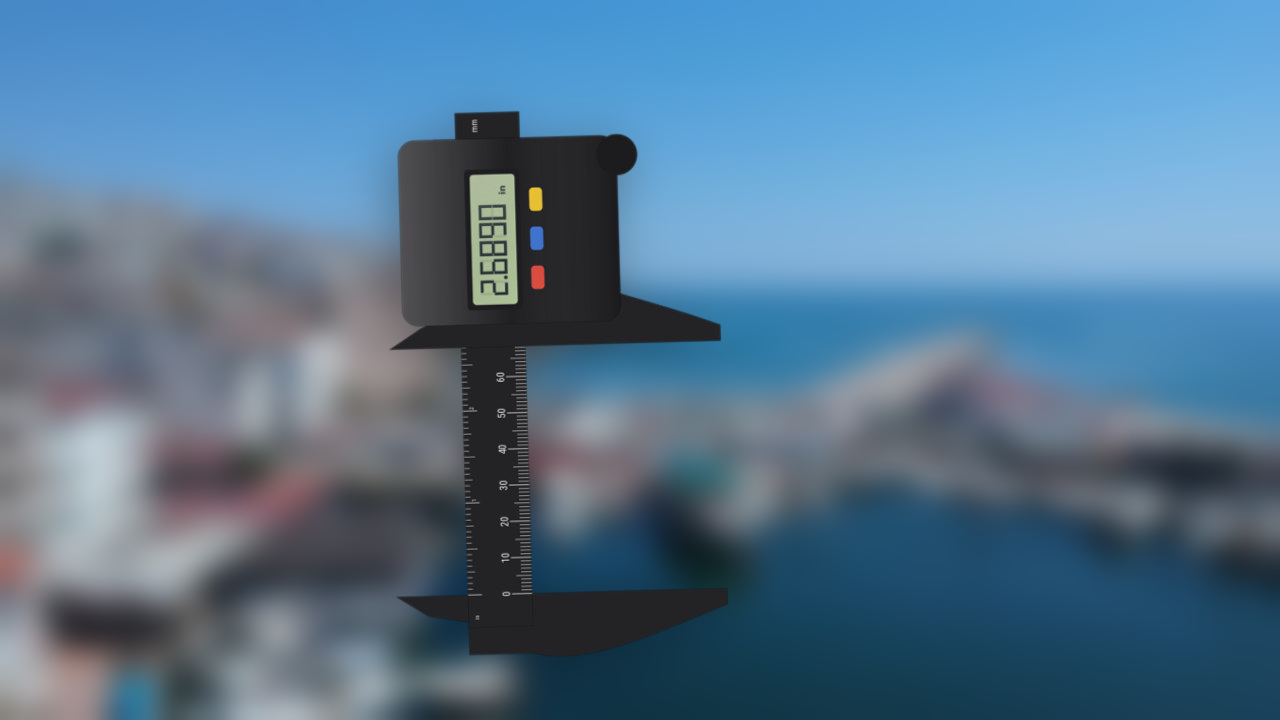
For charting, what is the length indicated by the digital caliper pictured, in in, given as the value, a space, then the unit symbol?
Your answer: 2.6890 in
